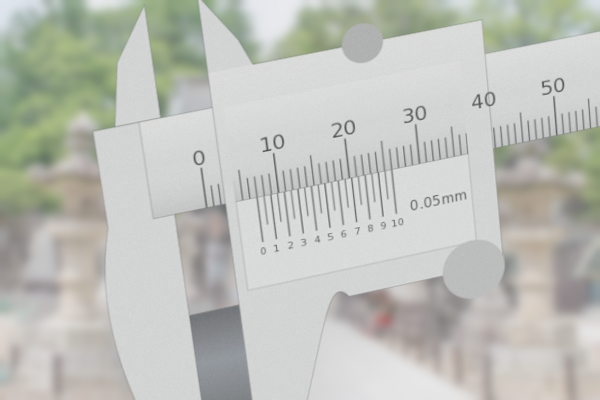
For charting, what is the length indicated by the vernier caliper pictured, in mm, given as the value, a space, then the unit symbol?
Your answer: 7.0 mm
